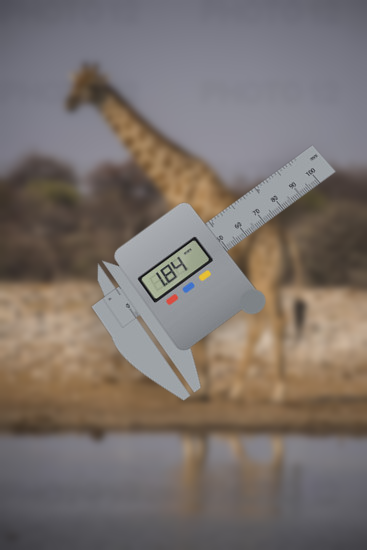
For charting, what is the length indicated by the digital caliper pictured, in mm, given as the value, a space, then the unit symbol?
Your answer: 1.84 mm
